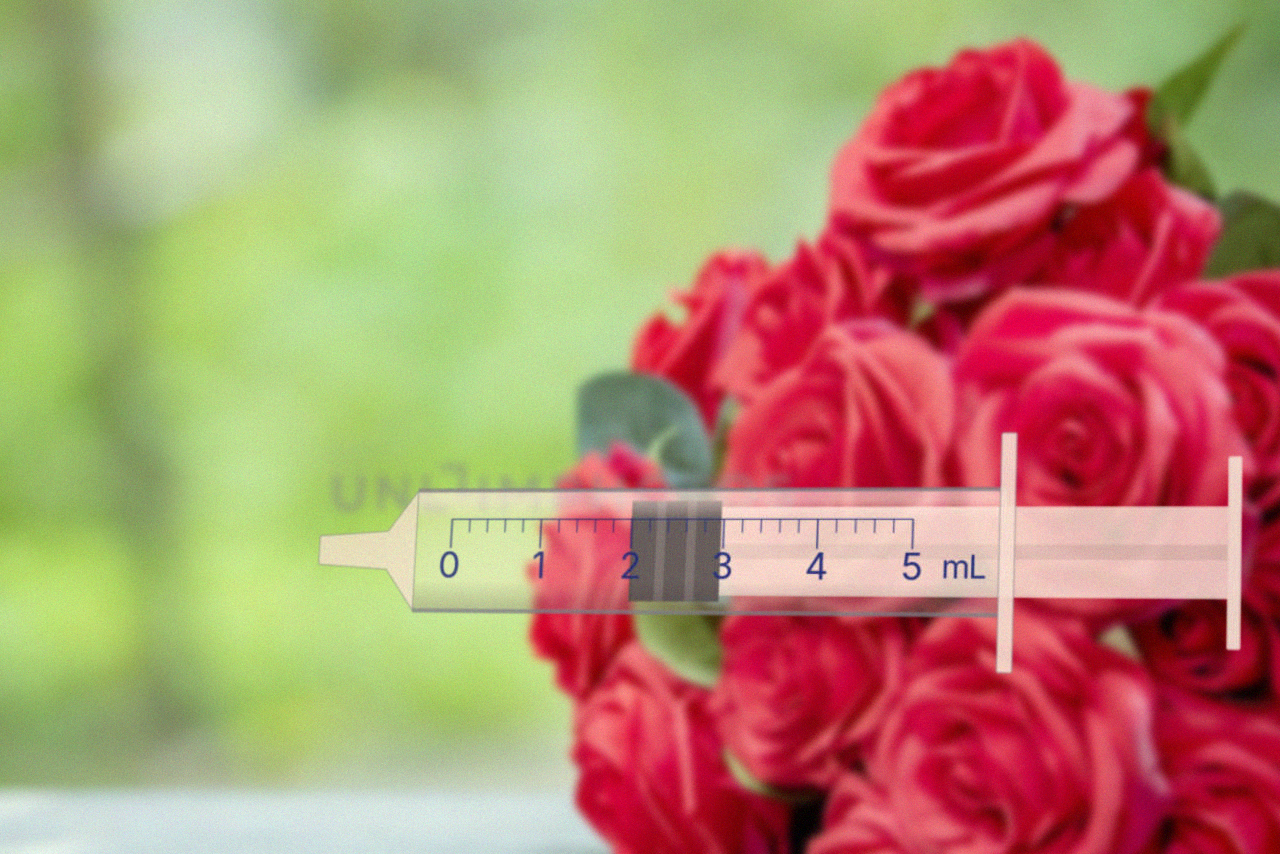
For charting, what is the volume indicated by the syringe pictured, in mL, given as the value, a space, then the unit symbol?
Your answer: 2 mL
